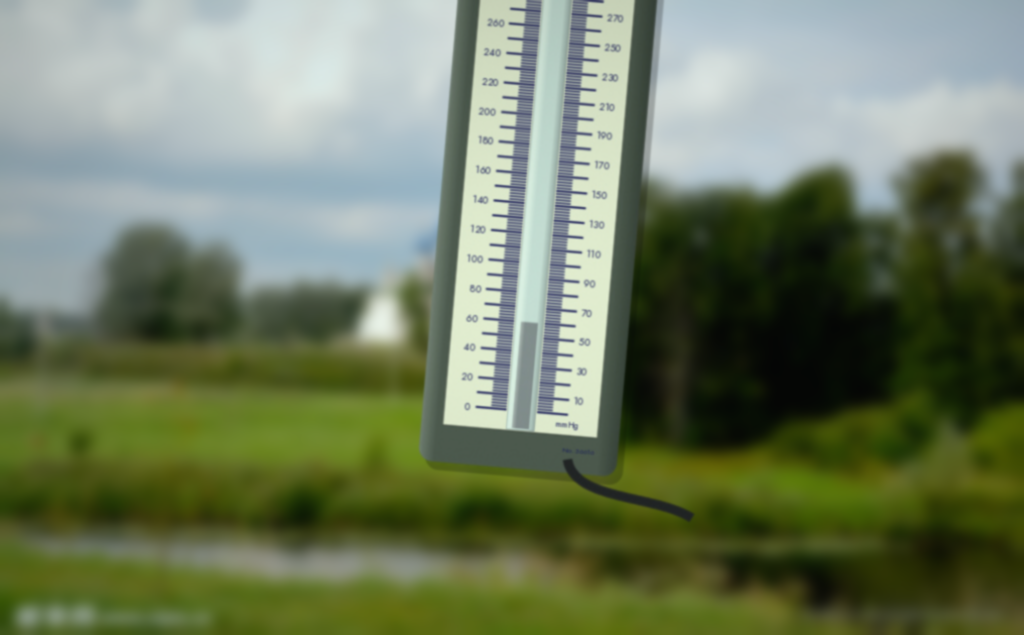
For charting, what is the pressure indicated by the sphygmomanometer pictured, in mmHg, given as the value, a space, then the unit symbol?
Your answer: 60 mmHg
